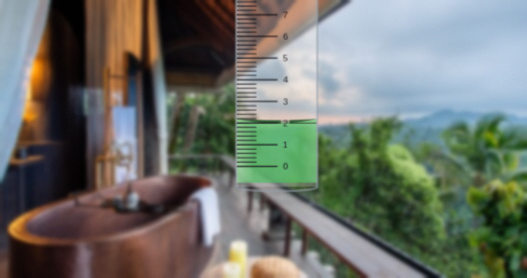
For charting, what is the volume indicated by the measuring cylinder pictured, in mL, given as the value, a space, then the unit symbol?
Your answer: 2 mL
